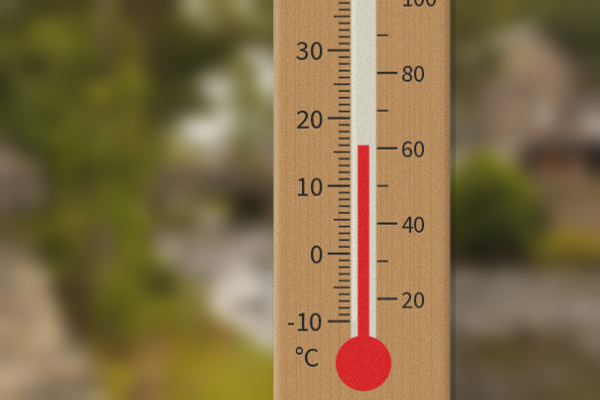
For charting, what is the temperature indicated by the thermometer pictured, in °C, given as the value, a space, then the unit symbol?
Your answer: 16 °C
